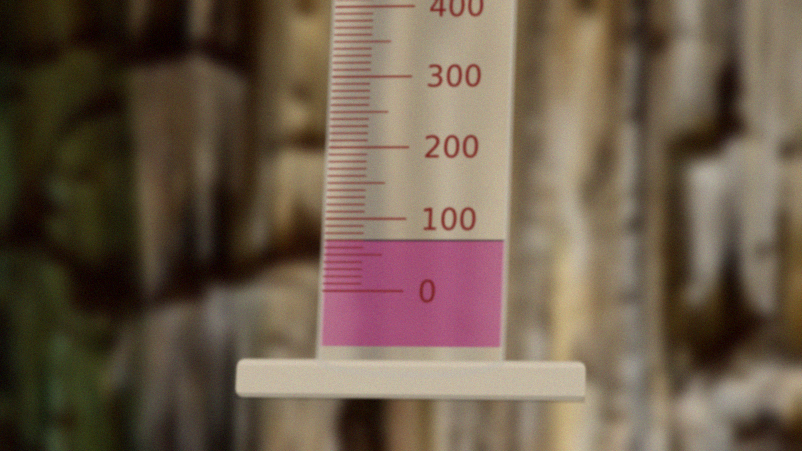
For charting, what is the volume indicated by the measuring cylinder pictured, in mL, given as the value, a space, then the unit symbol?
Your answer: 70 mL
